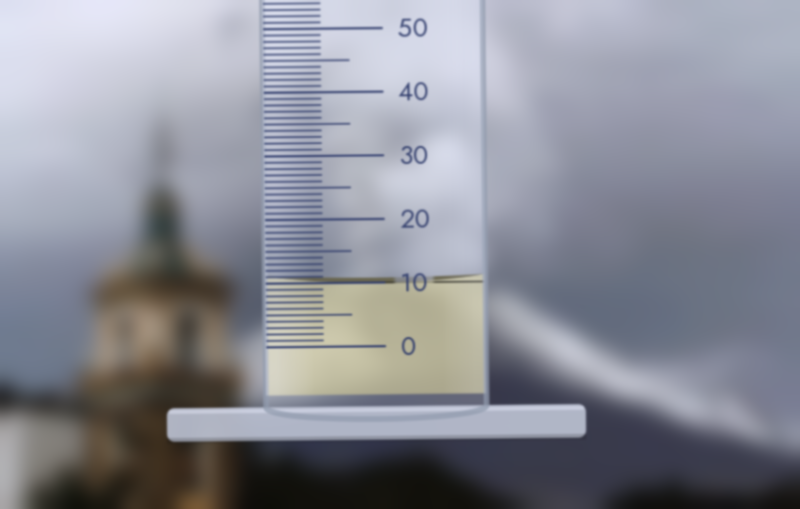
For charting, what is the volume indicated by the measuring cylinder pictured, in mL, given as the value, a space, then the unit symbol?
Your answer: 10 mL
